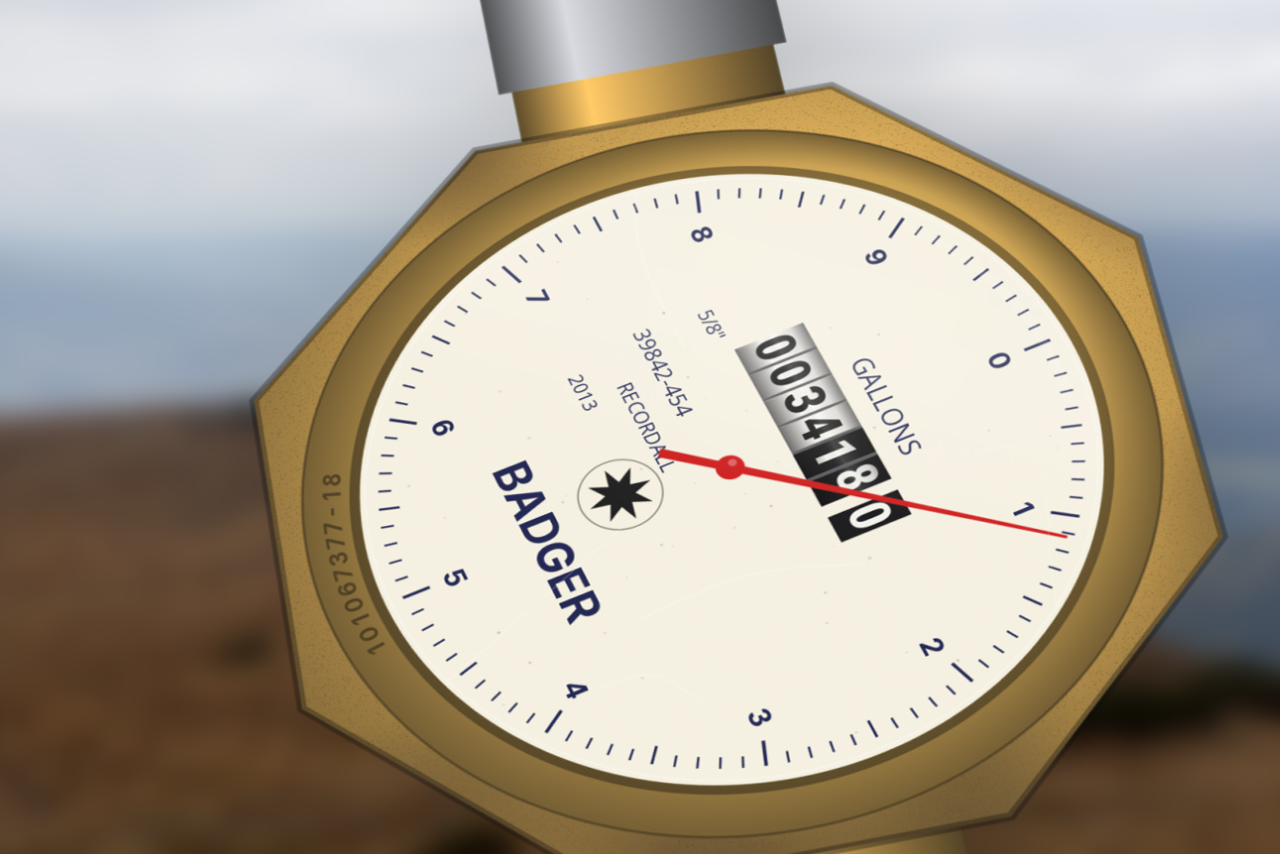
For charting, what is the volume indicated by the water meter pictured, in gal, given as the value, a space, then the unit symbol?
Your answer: 34181.1 gal
